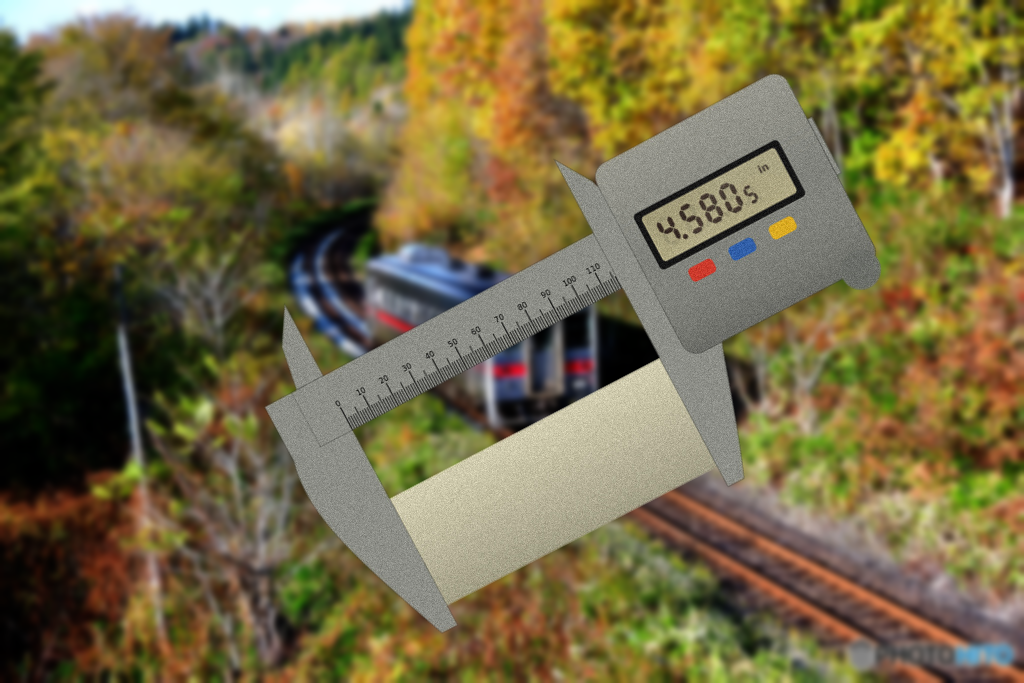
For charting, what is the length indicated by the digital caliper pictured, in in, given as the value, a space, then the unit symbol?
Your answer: 4.5805 in
